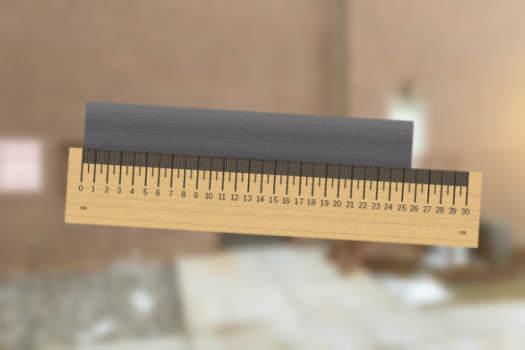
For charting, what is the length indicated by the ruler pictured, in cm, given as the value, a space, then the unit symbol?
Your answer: 25.5 cm
